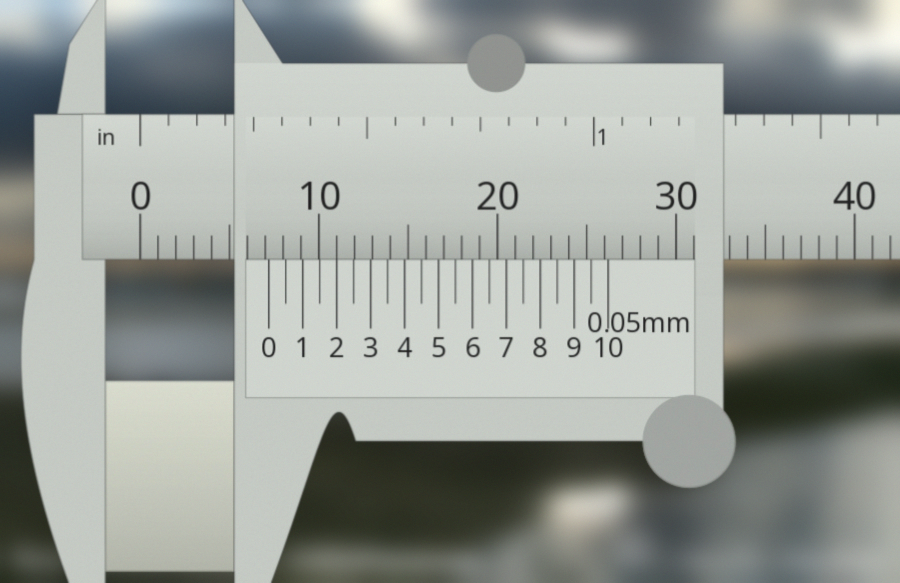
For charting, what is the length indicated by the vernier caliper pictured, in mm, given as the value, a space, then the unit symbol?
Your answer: 7.2 mm
